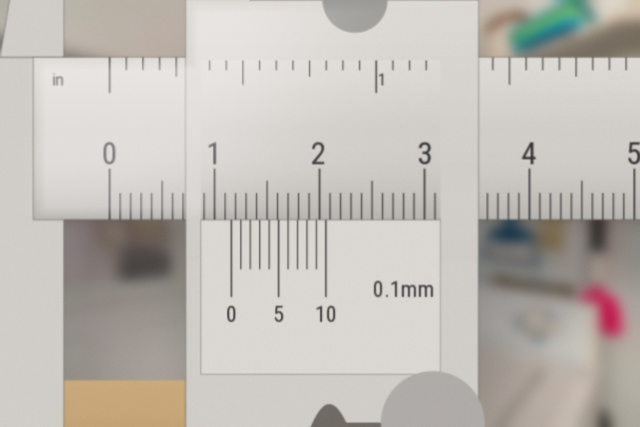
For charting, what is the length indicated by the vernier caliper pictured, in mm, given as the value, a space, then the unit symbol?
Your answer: 11.6 mm
